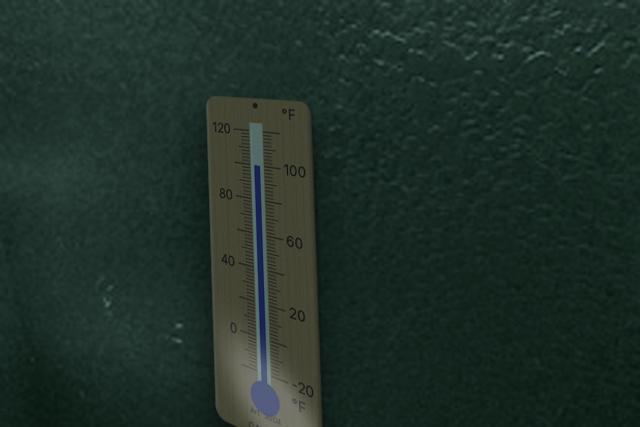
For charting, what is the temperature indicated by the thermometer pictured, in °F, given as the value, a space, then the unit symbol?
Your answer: 100 °F
